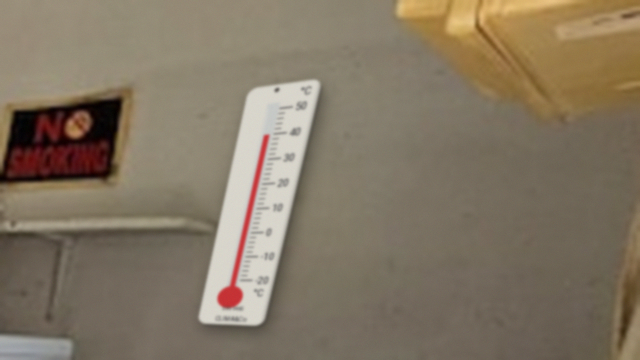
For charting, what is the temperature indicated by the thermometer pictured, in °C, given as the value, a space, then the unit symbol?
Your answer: 40 °C
